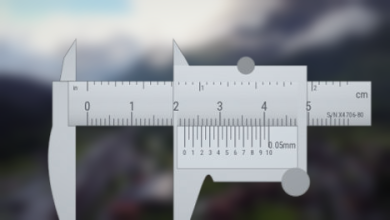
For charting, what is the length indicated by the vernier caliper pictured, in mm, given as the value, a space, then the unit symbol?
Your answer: 22.0 mm
